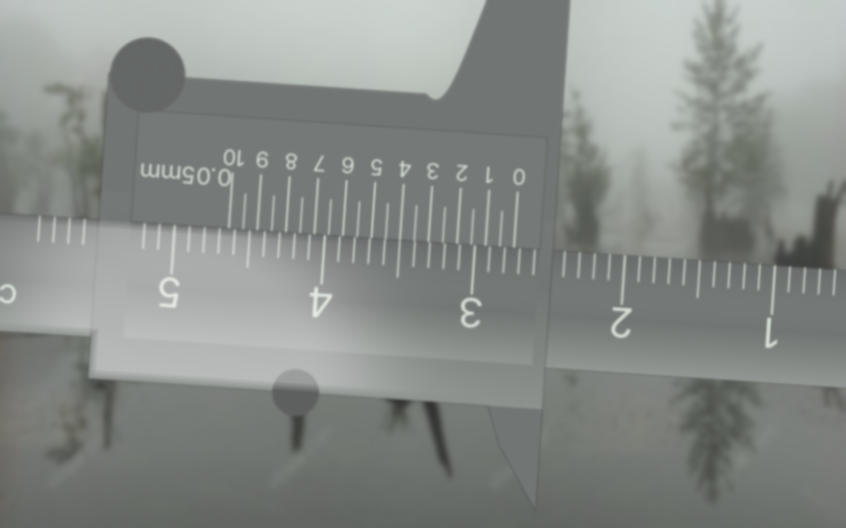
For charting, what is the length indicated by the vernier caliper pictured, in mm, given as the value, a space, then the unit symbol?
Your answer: 27.4 mm
